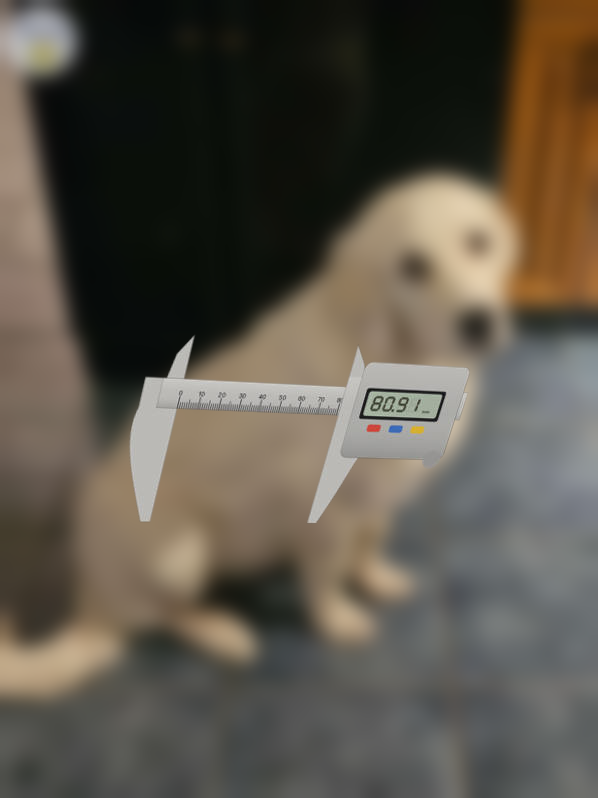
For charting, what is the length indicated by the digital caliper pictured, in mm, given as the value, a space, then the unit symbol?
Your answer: 80.91 mm
